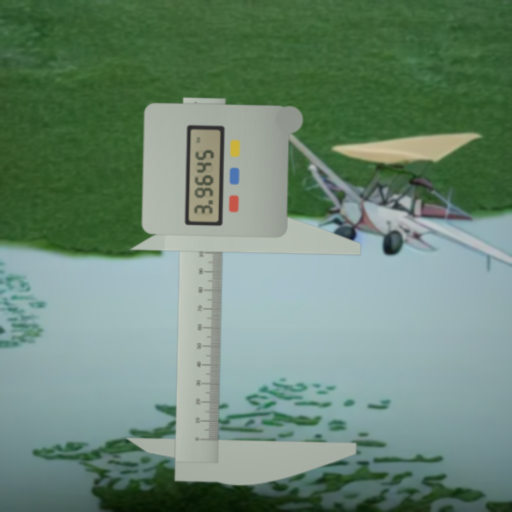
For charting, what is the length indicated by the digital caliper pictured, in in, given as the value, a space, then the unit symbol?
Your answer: 3.9645 in
